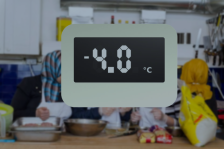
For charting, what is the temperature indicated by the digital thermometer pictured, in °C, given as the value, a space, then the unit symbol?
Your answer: -4.0 °C
